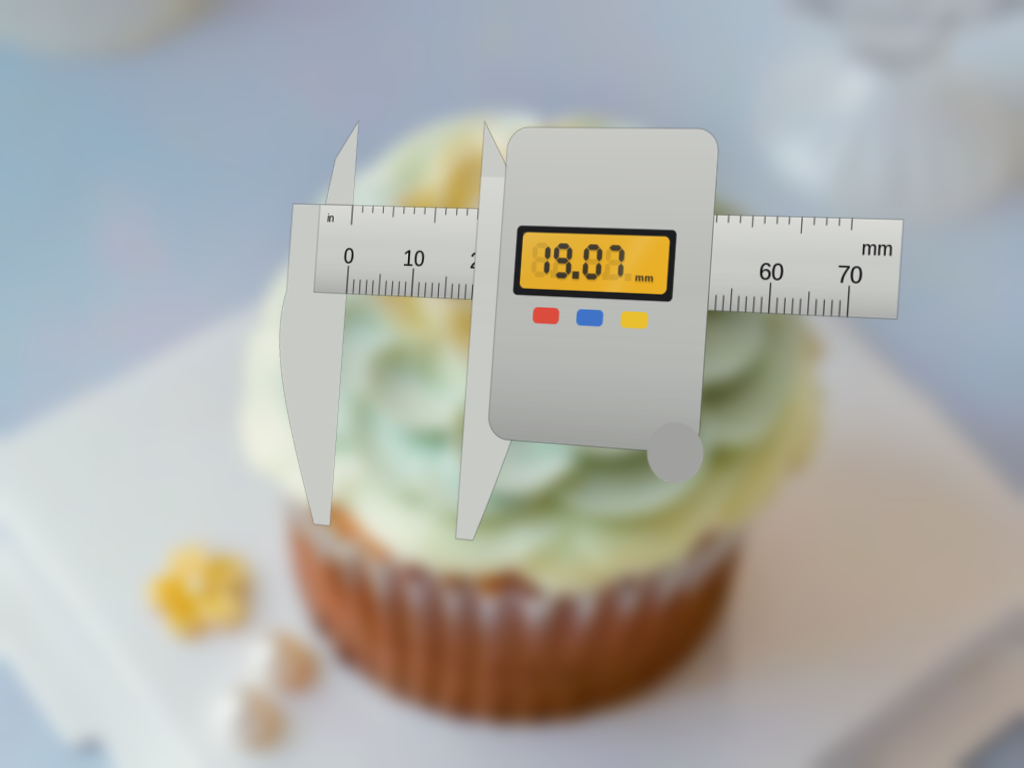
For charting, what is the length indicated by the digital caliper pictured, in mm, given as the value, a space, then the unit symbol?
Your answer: 19.07 mm
